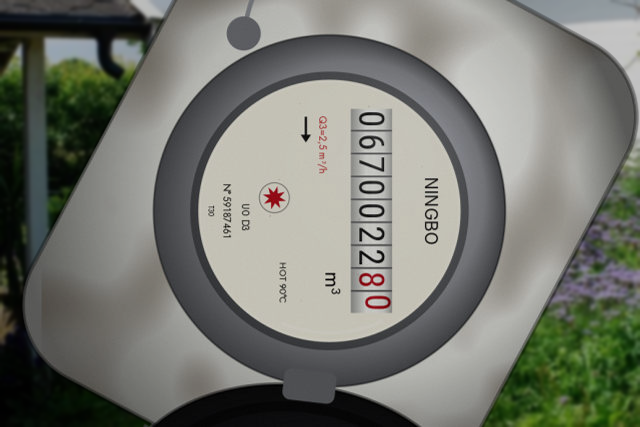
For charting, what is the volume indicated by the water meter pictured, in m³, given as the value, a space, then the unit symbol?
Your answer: 670022.80 m³
